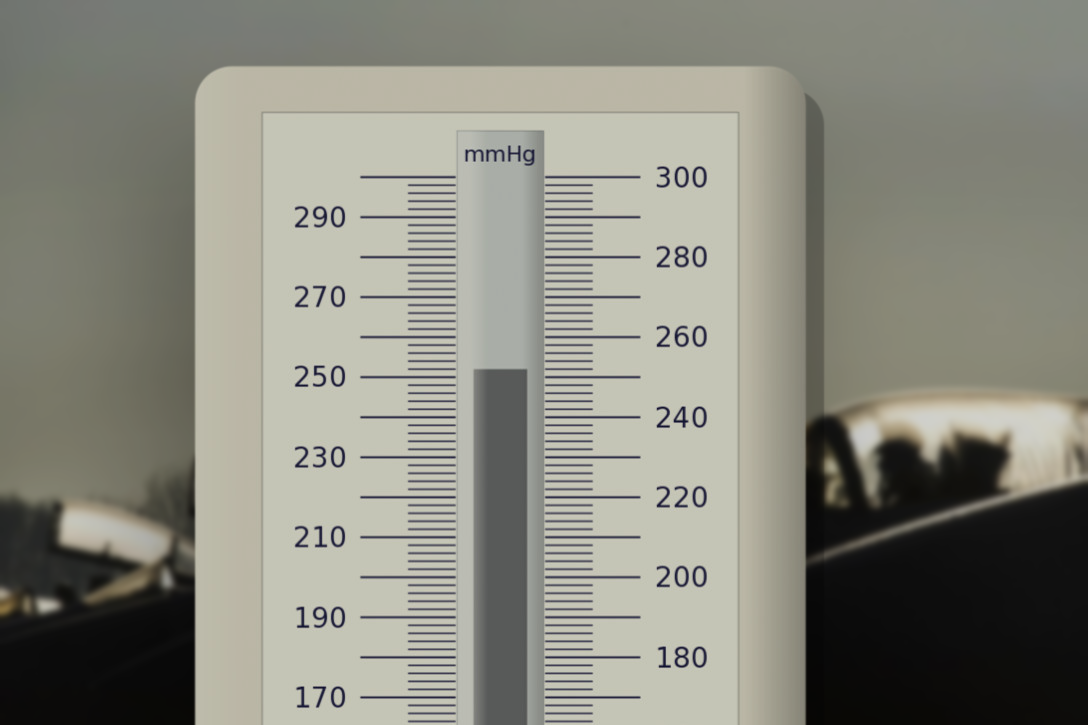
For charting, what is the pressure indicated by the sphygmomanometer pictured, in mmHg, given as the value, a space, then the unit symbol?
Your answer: 252 mmHg
